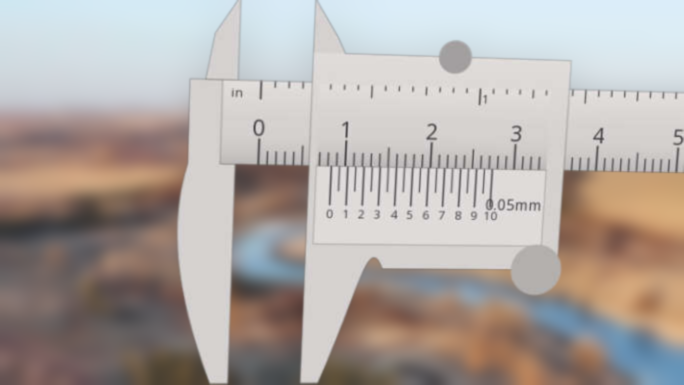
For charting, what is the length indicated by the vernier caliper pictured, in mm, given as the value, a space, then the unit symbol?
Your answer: 8.4 mm
